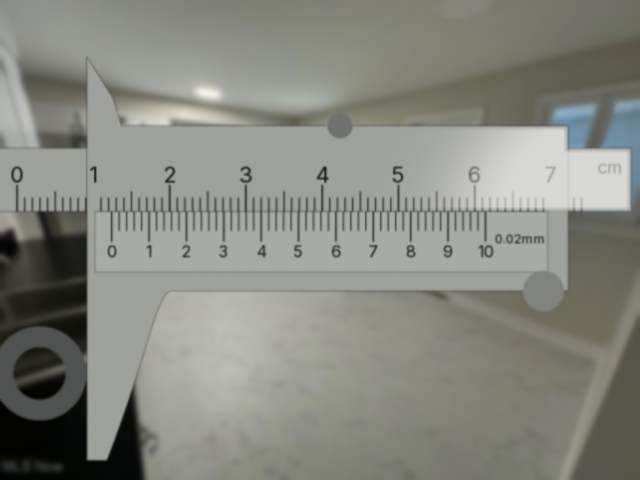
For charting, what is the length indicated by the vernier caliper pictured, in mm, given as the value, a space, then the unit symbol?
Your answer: 12.4 mm
